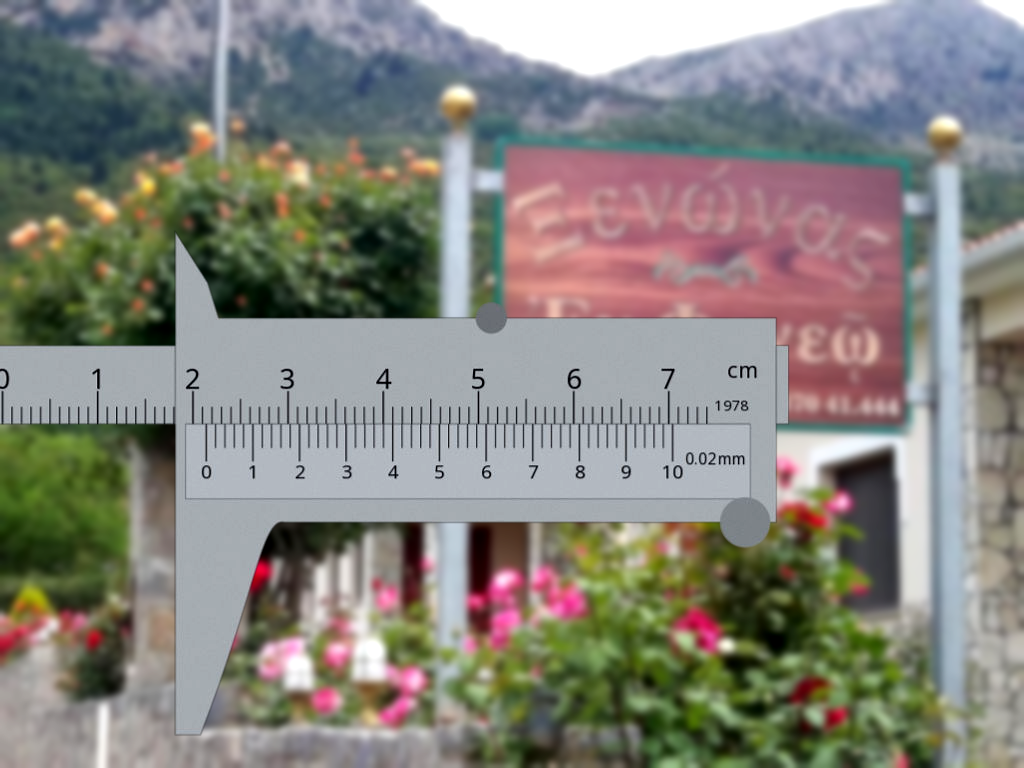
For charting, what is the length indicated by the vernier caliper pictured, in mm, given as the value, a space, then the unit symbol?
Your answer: 21.4 mm
